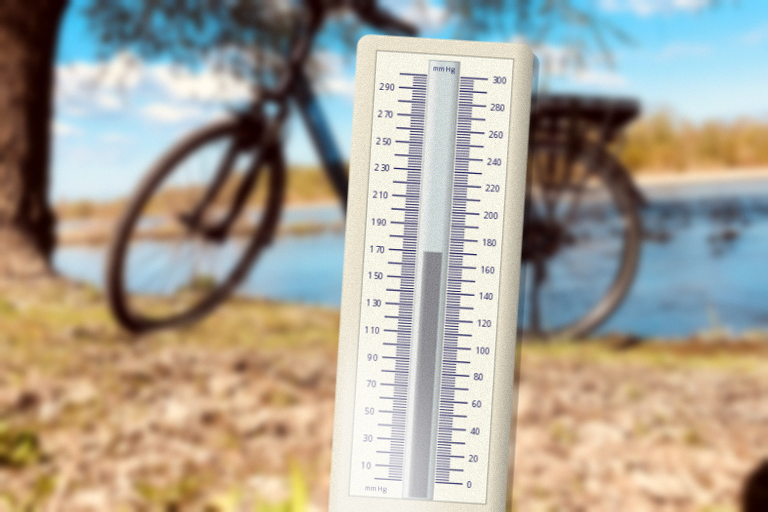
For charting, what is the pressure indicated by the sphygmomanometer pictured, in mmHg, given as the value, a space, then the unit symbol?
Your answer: 170 mmHg
